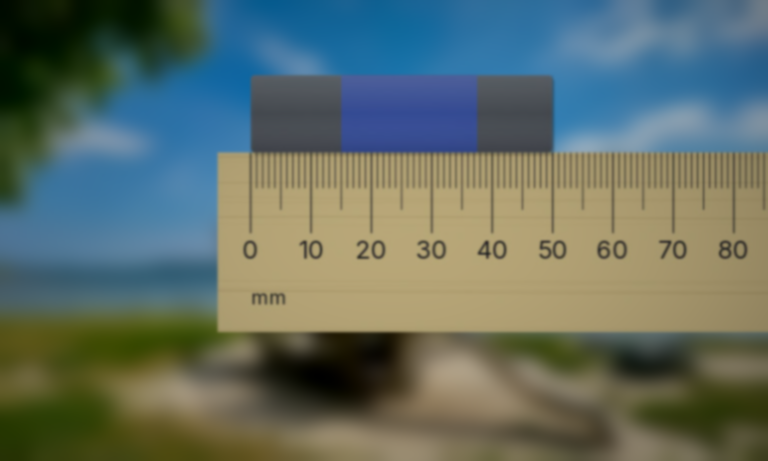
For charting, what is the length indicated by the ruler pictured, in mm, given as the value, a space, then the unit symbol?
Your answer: 50 mm
